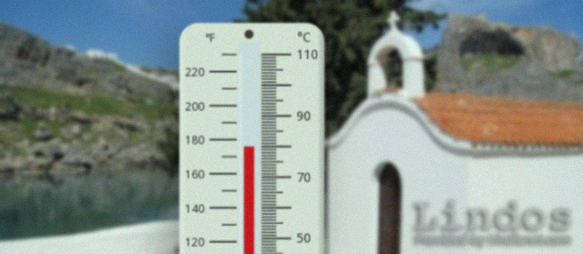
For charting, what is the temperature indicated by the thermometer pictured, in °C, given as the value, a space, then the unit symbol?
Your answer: 80 °C
